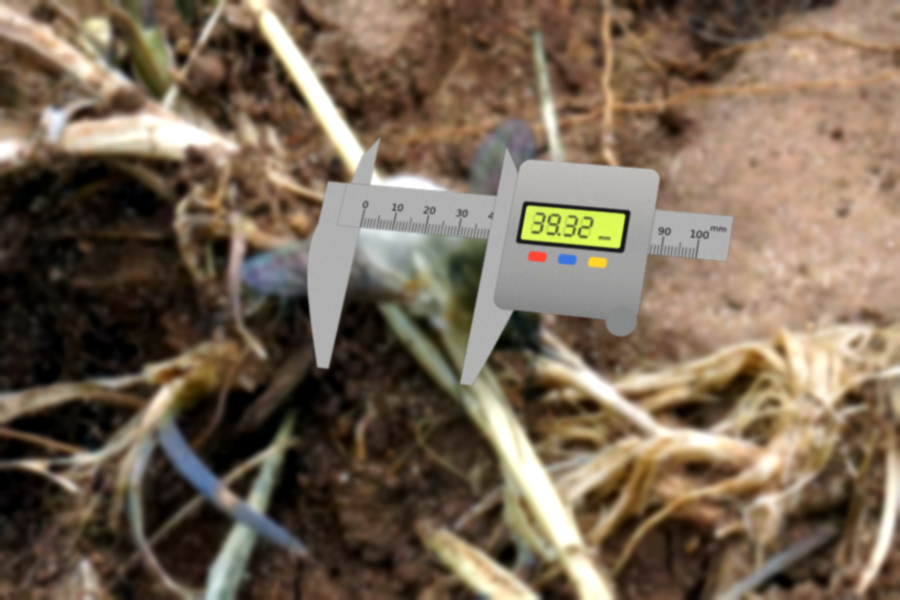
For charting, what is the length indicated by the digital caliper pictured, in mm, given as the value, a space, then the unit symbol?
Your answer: 39.32 mm
